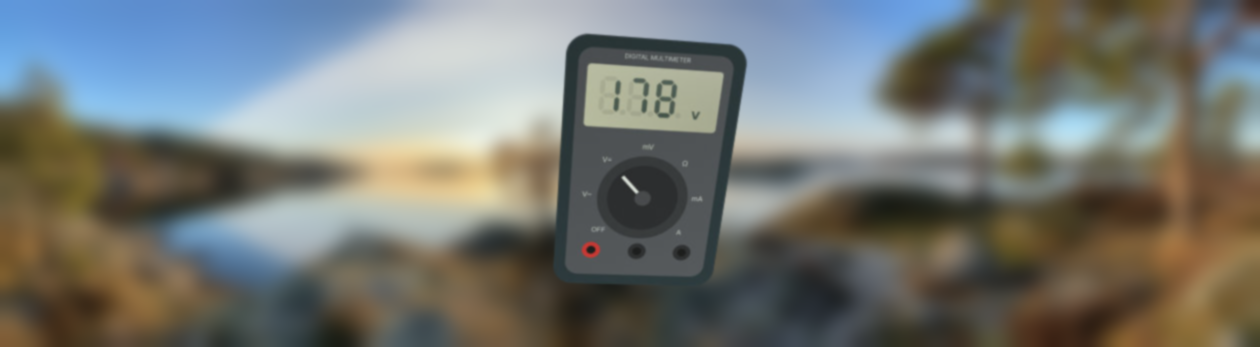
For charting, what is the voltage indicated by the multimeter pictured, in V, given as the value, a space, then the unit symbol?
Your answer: 178 V
